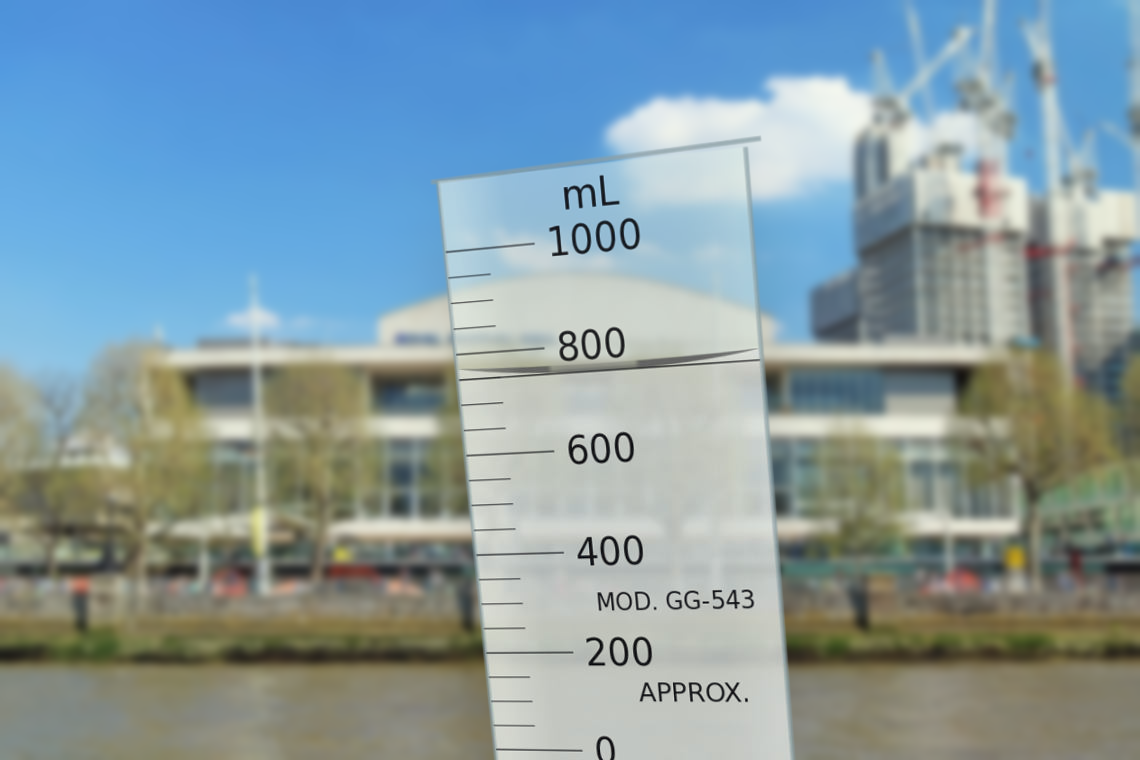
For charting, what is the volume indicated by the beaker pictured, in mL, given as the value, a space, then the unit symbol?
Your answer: 750 mL
